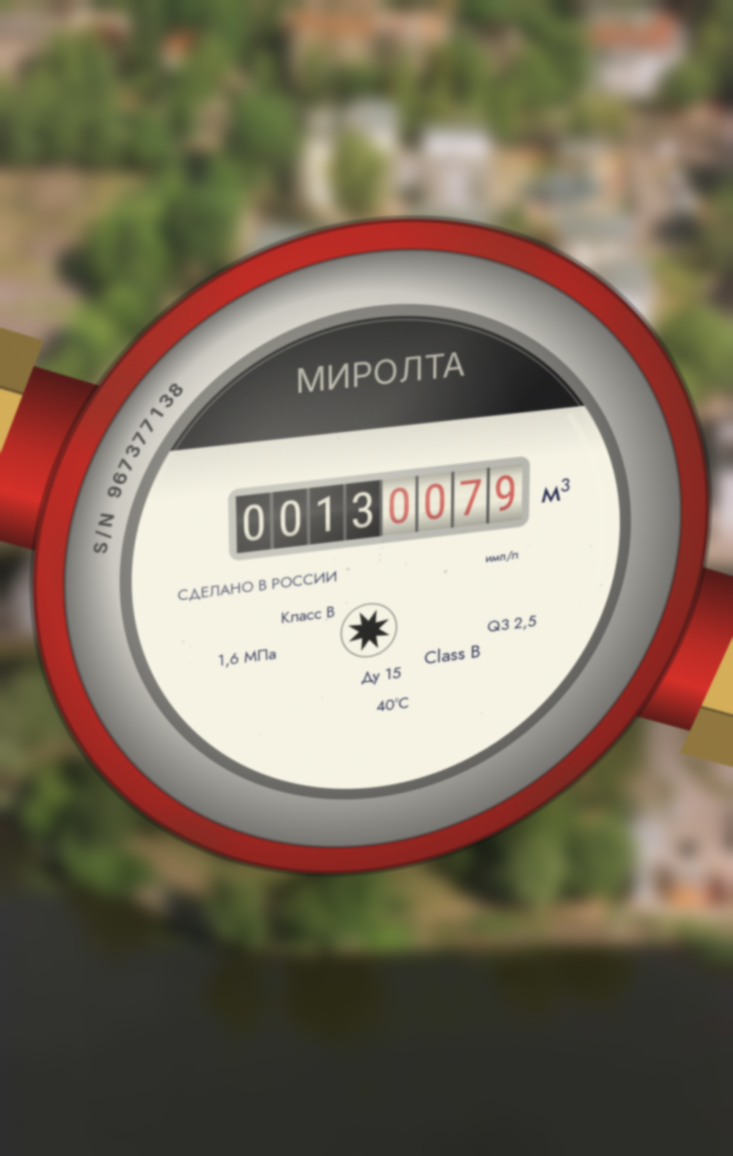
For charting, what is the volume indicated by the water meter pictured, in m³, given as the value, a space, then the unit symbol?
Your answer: 13.0079 m³
